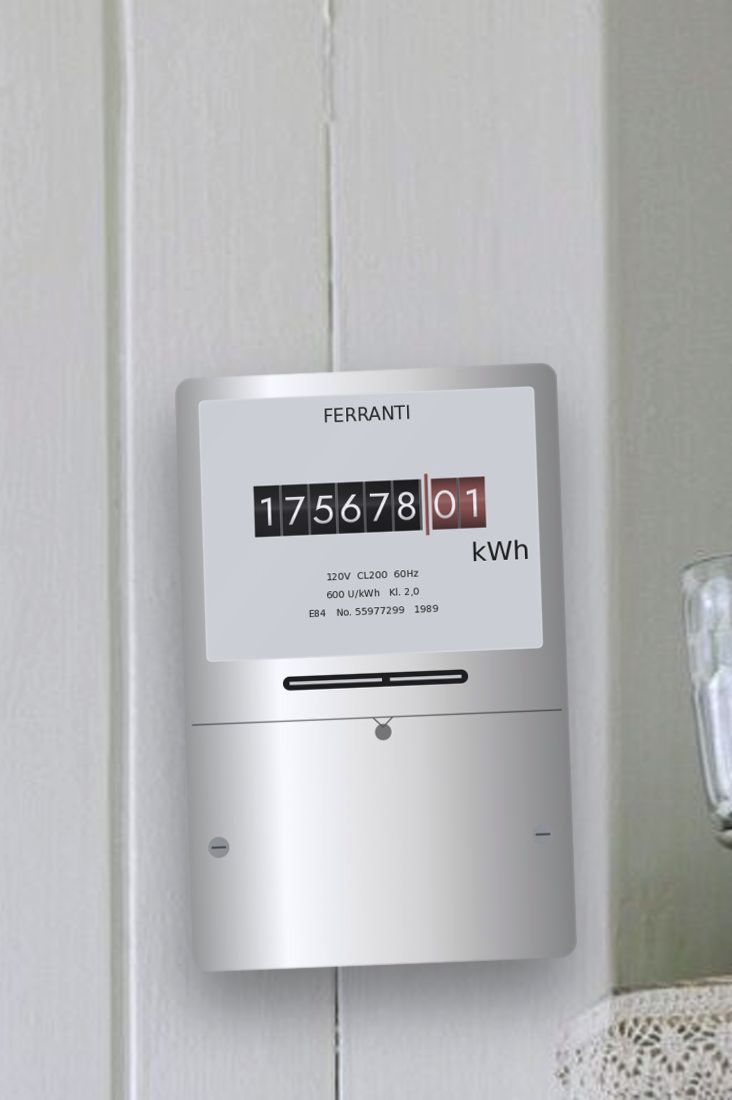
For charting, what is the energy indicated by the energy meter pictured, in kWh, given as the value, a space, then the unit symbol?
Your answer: 175678.01 kWh
